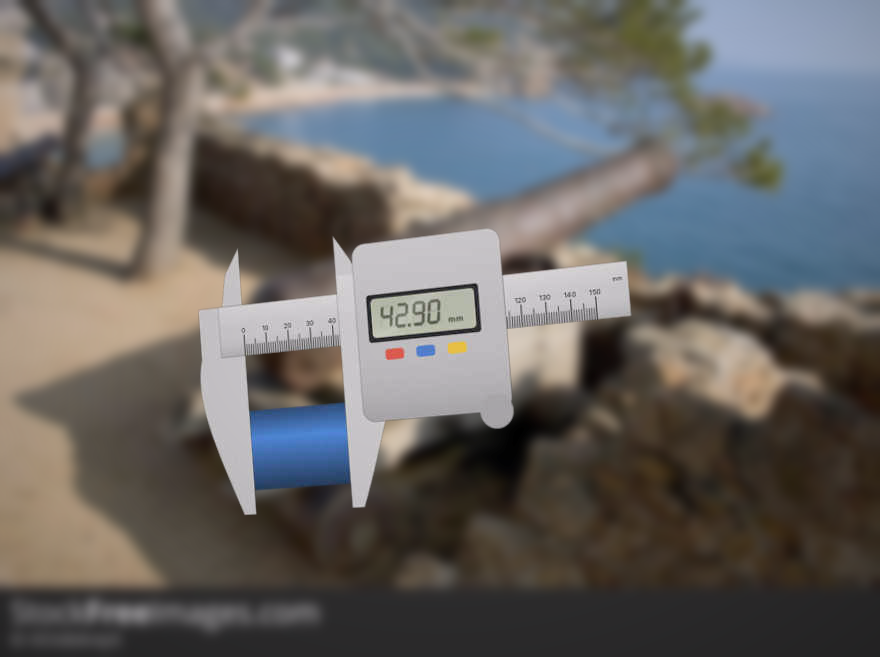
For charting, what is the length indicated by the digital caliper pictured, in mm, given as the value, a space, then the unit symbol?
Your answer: 42.90 mm
